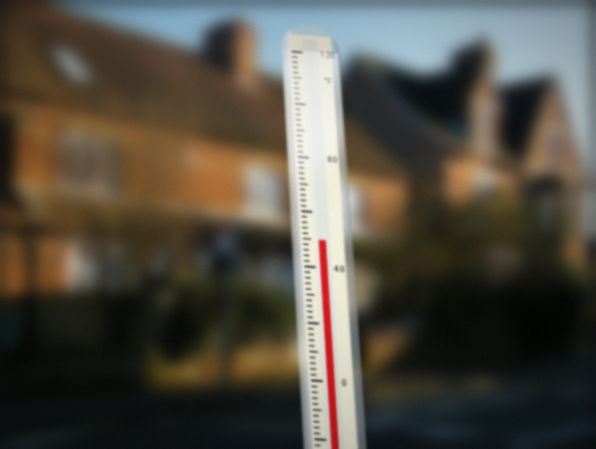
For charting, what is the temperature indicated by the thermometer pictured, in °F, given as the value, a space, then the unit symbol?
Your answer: 50 °F
